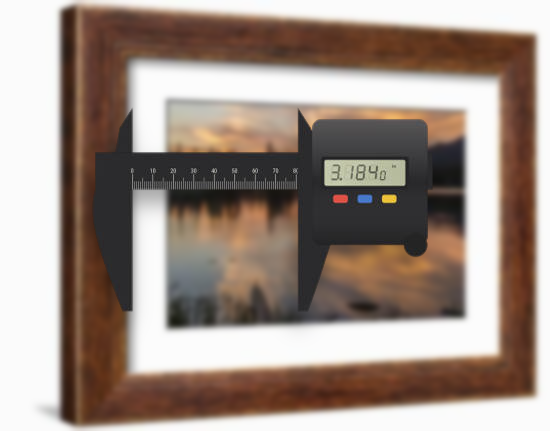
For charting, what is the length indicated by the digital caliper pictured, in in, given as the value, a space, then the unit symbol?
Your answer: 3.1840 in
